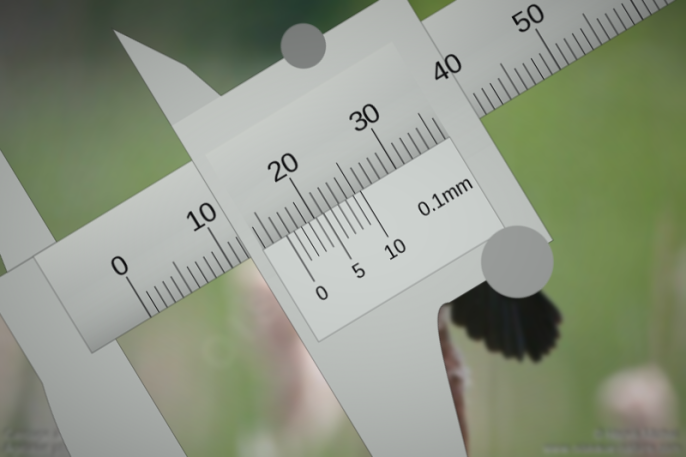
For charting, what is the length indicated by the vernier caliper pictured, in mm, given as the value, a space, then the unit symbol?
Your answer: 16.6 mm
